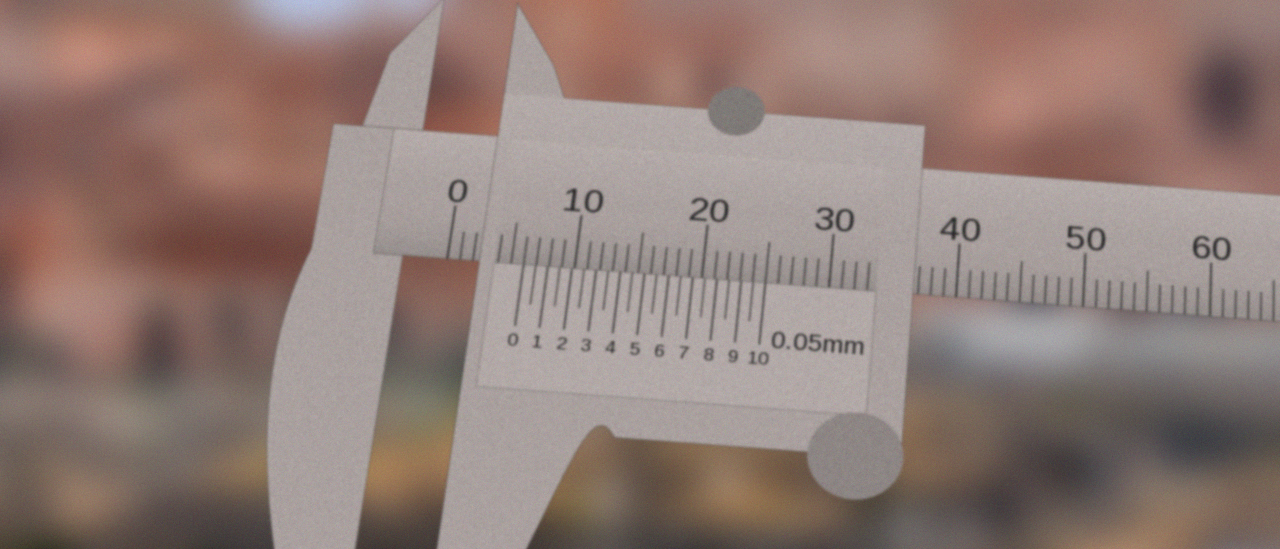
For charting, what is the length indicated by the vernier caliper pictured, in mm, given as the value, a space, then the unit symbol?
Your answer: 6.0 mm
